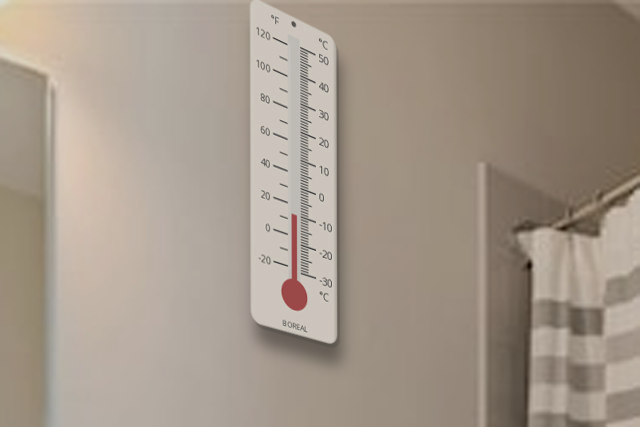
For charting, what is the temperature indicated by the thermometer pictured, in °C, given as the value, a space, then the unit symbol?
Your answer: -10 °C
